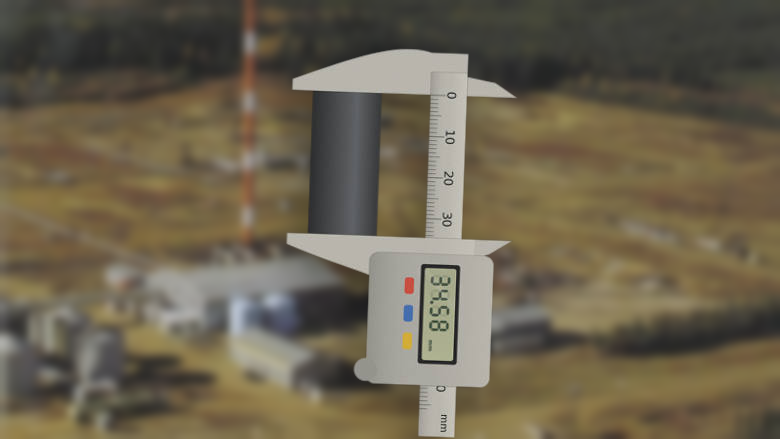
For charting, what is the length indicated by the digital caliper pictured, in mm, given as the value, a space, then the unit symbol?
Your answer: 34.58 mm
